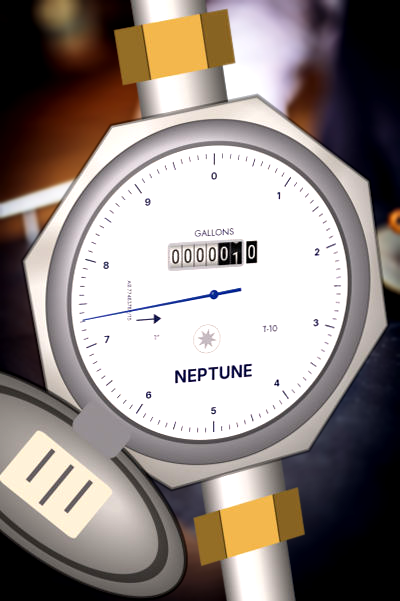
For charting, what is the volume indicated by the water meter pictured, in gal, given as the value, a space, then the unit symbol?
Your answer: 7.3 gal
